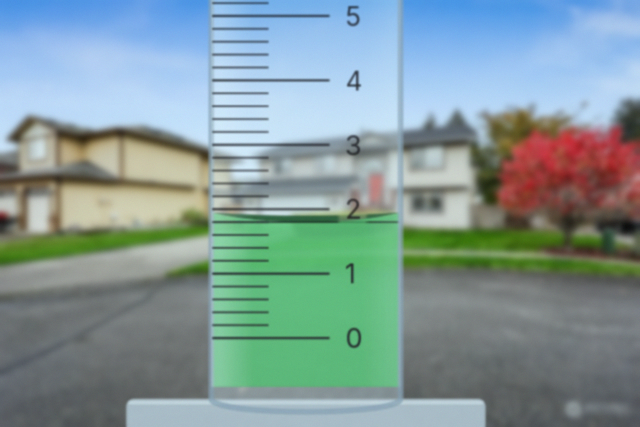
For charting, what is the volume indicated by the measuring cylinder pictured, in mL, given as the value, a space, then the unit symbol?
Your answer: 1.8 mL
